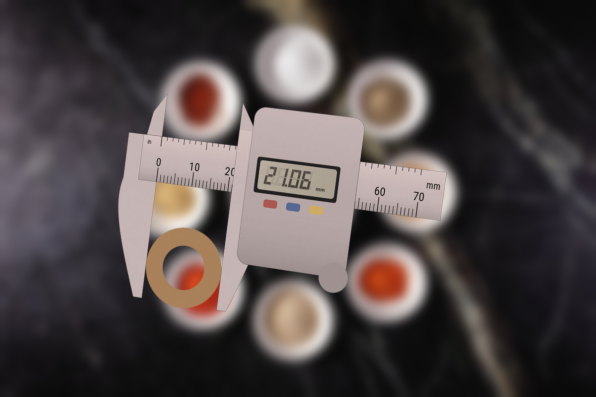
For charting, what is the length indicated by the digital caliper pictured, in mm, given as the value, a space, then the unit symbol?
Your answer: 21.06 mm
